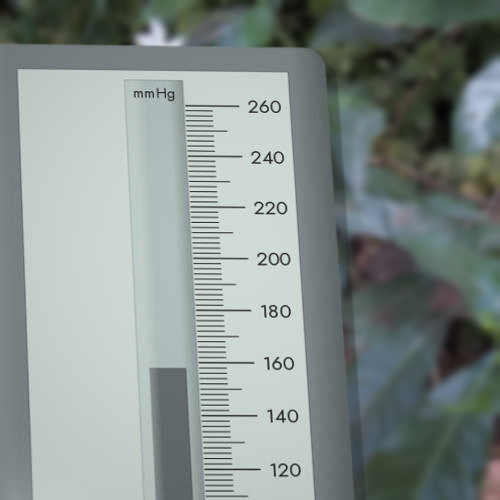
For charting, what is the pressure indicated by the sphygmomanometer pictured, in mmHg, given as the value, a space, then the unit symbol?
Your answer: 158 mmHg
